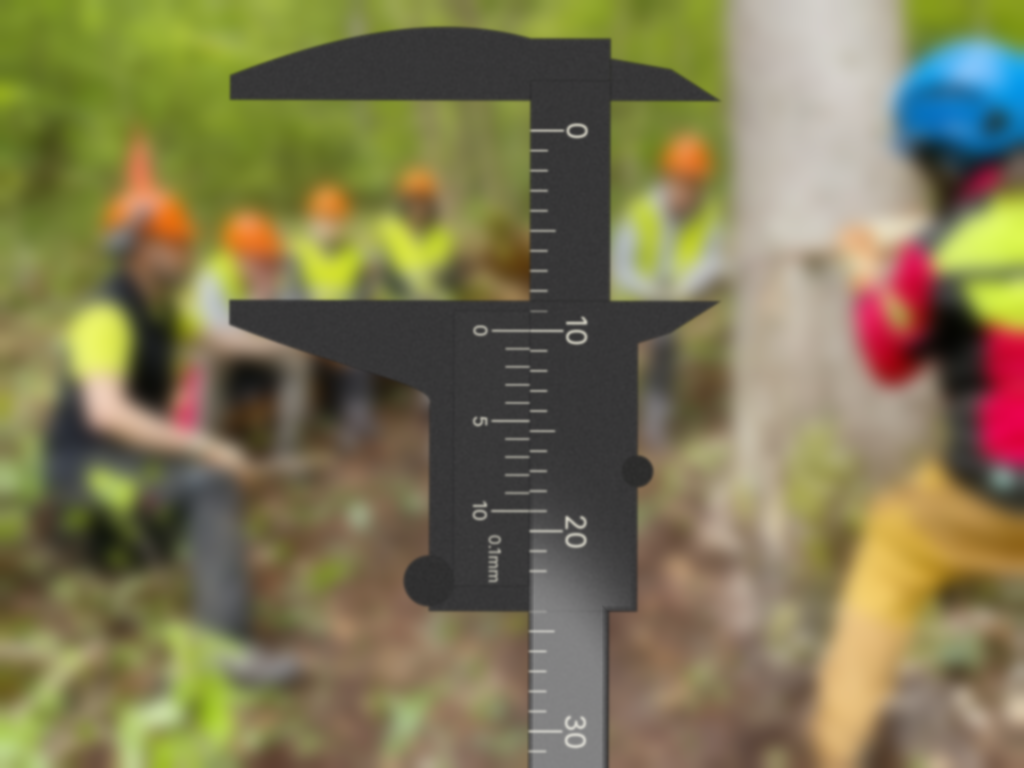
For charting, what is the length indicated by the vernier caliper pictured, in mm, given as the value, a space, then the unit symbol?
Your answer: 10.0 mm
